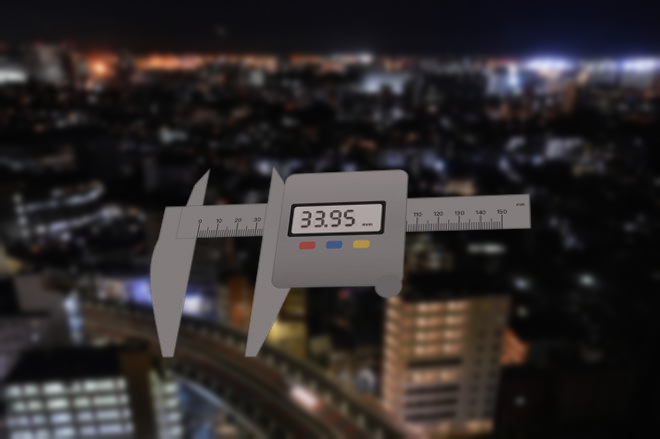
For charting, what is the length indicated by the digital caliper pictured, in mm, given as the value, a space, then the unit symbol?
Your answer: 33.95 mm
